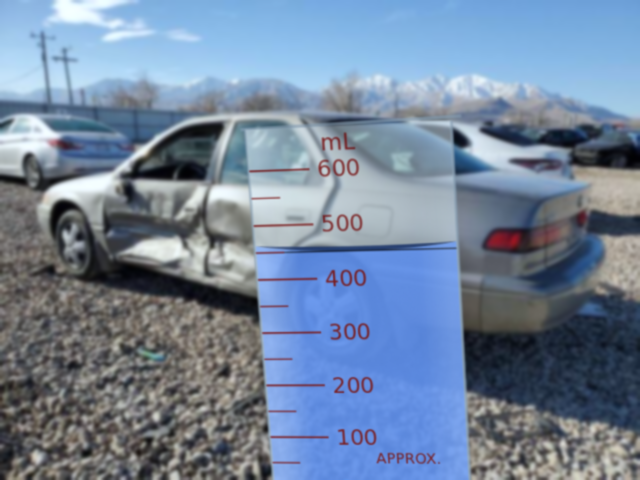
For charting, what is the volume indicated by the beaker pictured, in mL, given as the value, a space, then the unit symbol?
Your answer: 450 mL
